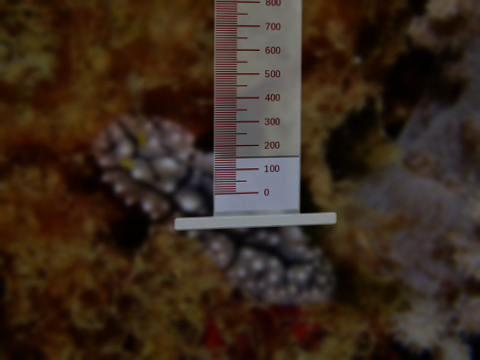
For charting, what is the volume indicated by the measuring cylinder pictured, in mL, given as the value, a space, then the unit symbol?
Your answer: 150 mL
